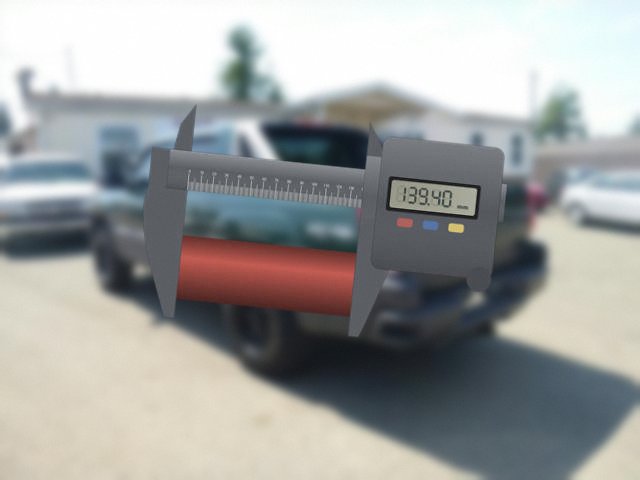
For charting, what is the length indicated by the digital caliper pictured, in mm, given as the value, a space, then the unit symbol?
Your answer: 139.40 mm
